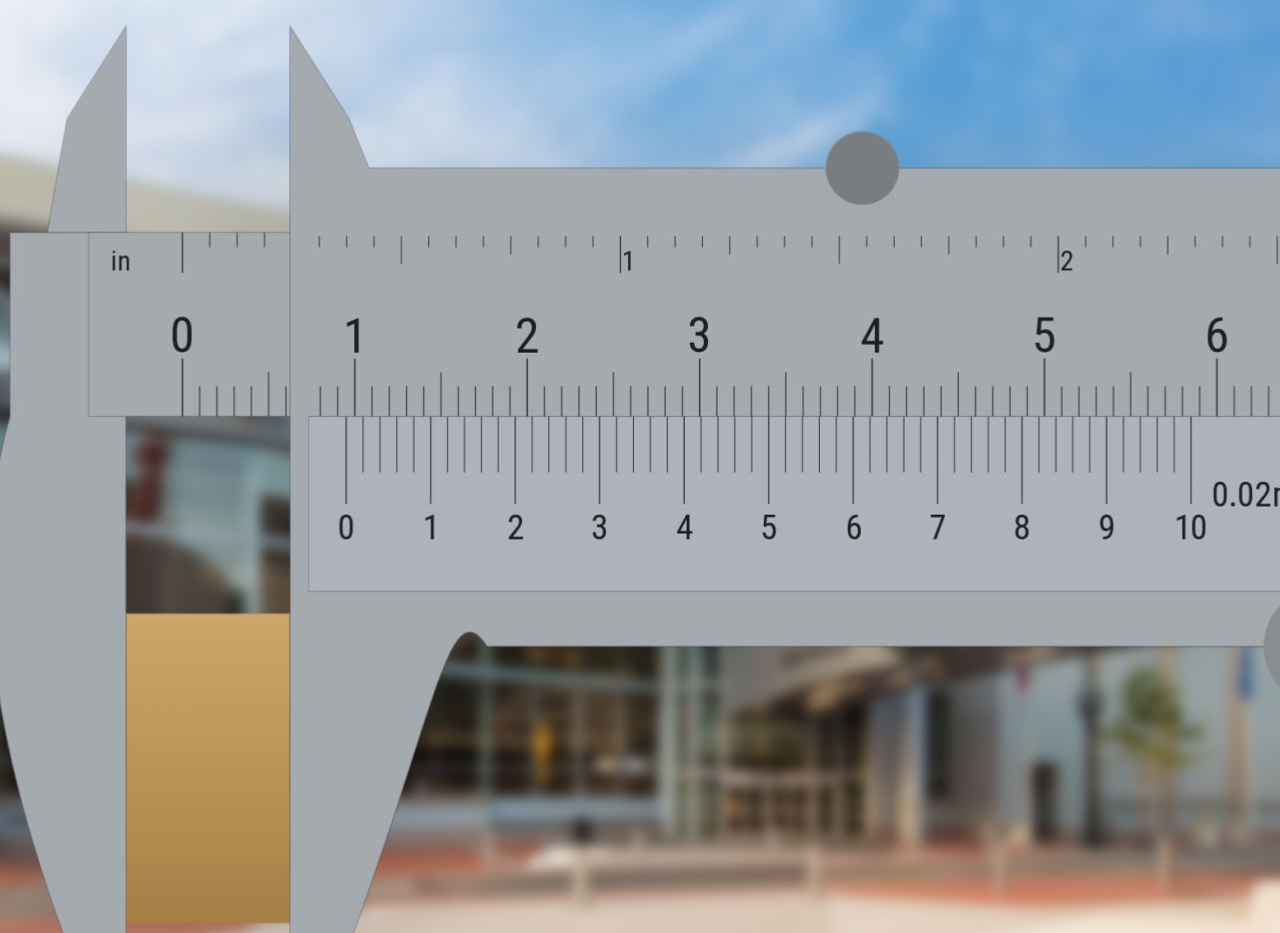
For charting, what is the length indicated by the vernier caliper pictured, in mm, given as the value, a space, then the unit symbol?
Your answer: 9.5 mm
